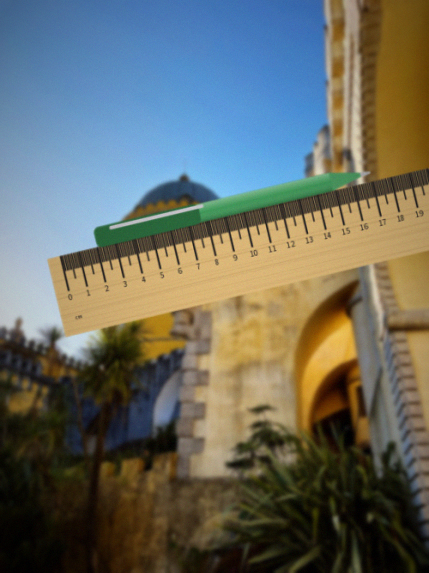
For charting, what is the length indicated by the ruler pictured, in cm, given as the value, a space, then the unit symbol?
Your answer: 15 cm
